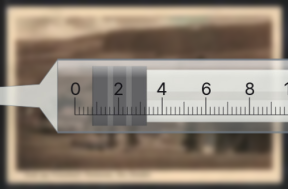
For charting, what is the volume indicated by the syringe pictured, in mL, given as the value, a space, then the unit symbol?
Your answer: 0.8 mL
